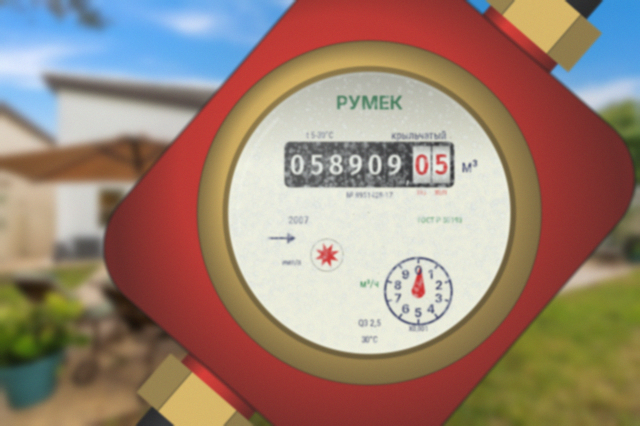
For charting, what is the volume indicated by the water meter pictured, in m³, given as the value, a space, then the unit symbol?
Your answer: 58909.050 m³
